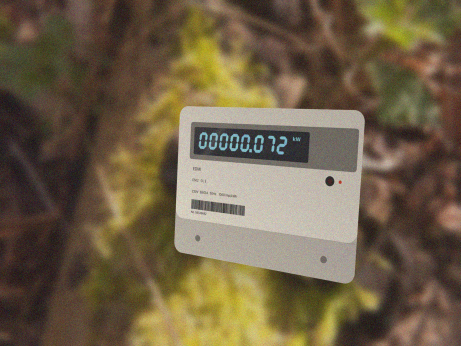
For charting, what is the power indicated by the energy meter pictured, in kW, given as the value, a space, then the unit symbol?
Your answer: 0.072 kW
